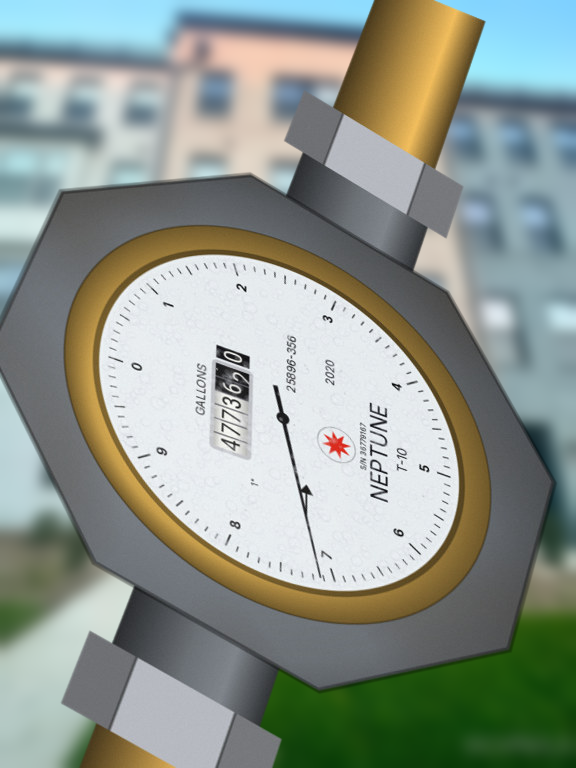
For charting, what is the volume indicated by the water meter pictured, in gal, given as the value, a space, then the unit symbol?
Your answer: 4773617.1 gal
